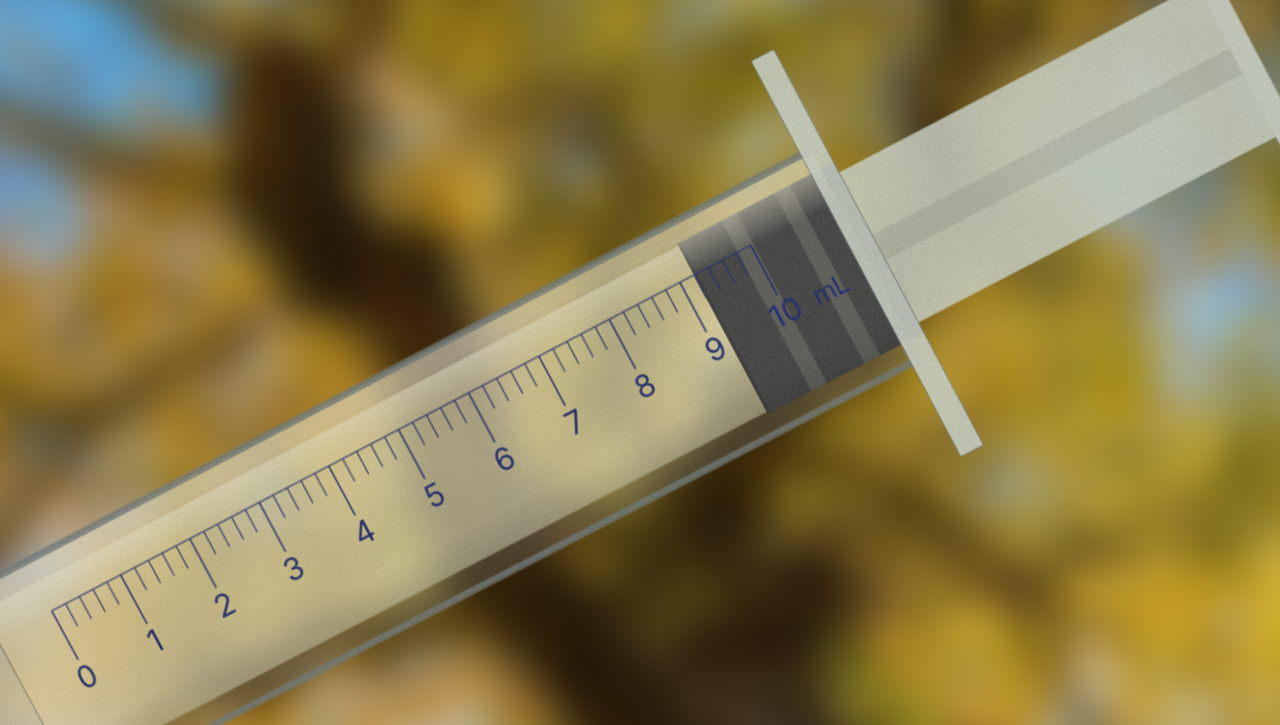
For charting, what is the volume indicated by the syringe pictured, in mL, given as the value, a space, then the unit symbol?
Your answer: 9.2 mL
